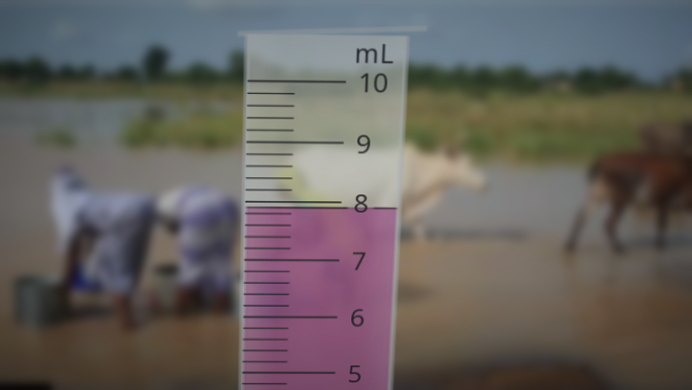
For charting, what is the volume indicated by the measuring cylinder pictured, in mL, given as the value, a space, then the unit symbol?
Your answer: 7.9 mL
